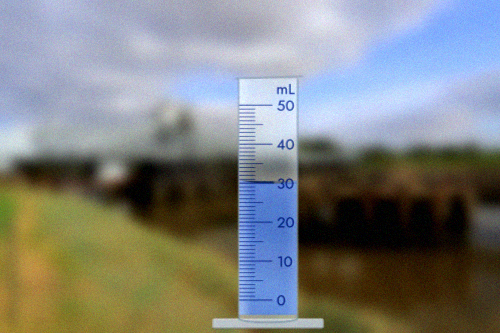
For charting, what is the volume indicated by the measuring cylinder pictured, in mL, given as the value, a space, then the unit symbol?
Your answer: 30 mL
